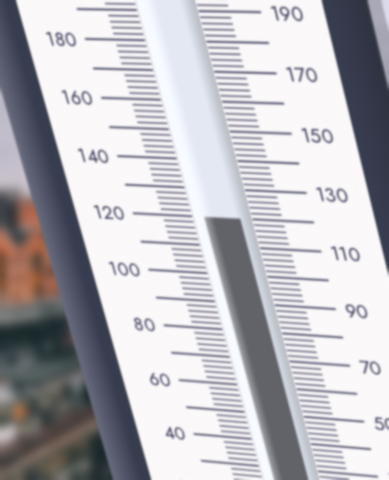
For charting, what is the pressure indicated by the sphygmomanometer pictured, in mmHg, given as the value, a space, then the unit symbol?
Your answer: 120 mmHg
